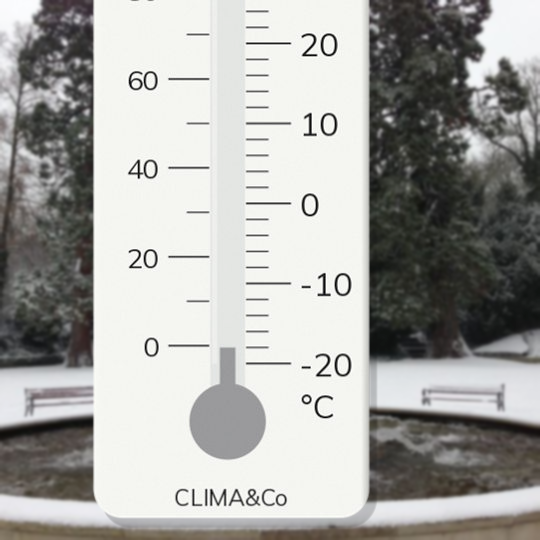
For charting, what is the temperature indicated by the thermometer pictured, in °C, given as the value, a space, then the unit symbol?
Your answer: -18 °C
